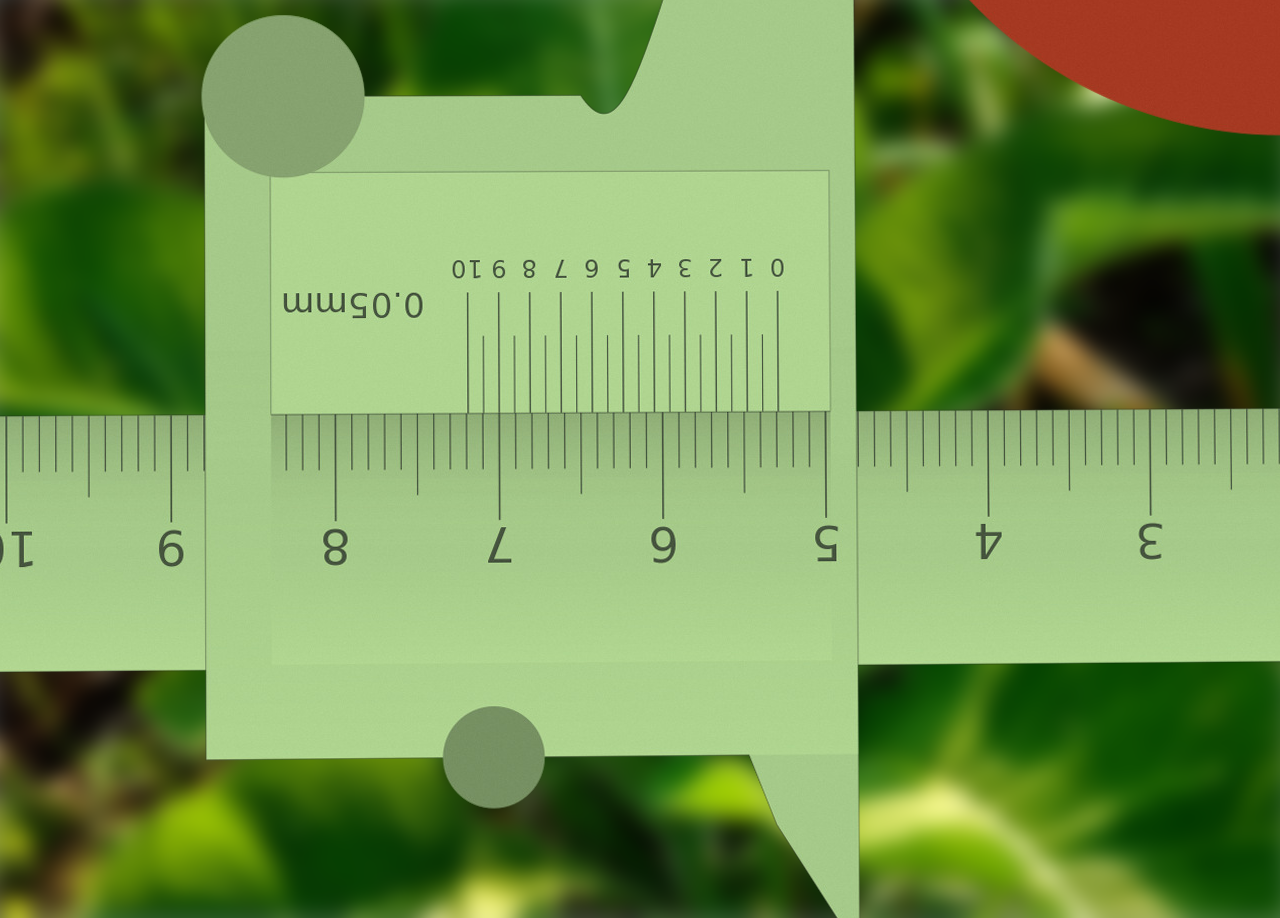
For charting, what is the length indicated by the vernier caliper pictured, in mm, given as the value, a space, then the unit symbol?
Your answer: 52.9 mm
